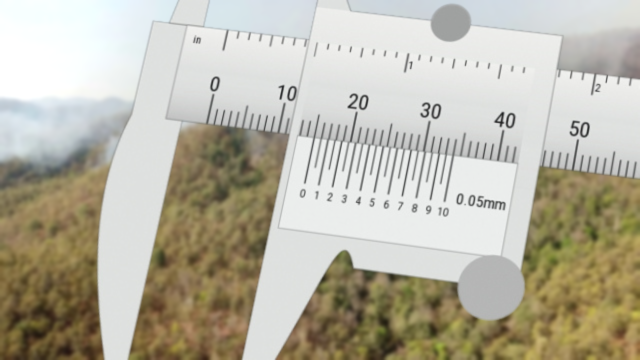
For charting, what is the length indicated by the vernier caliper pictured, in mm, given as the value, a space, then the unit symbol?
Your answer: 15.0 mm
